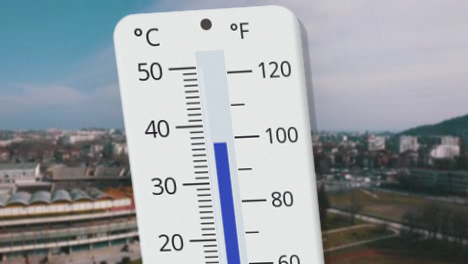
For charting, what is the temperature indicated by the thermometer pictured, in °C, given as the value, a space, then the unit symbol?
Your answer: 37 °C
